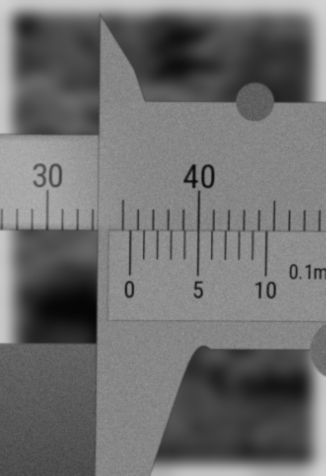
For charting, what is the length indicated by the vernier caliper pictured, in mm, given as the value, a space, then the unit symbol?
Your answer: 35.5 mm
